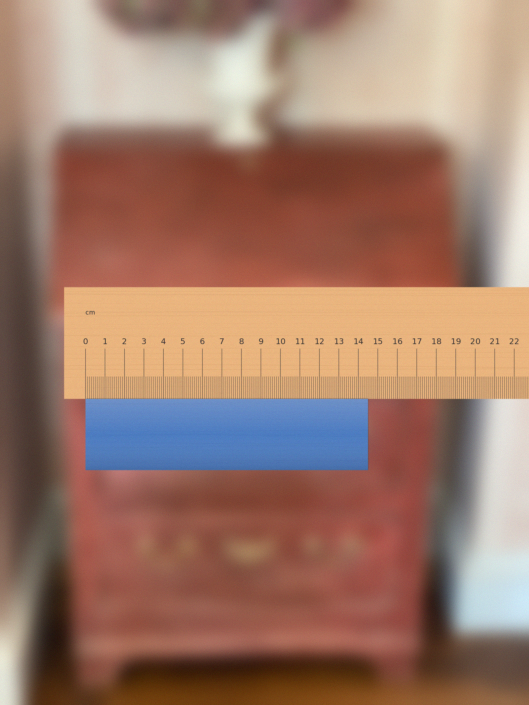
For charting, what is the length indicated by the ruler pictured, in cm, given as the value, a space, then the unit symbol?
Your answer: 14.5 cm
